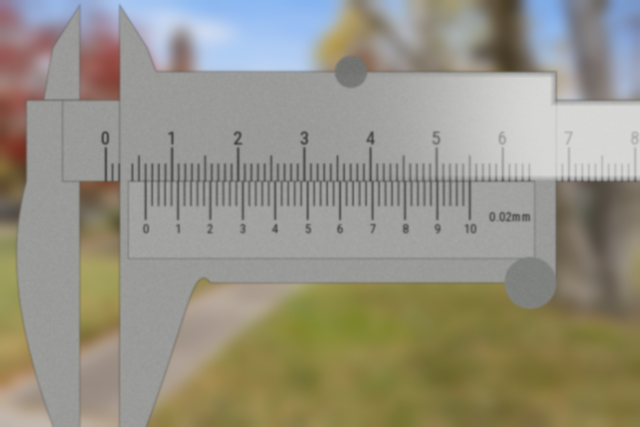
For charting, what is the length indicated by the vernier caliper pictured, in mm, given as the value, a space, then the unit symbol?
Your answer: 6.0 mm
